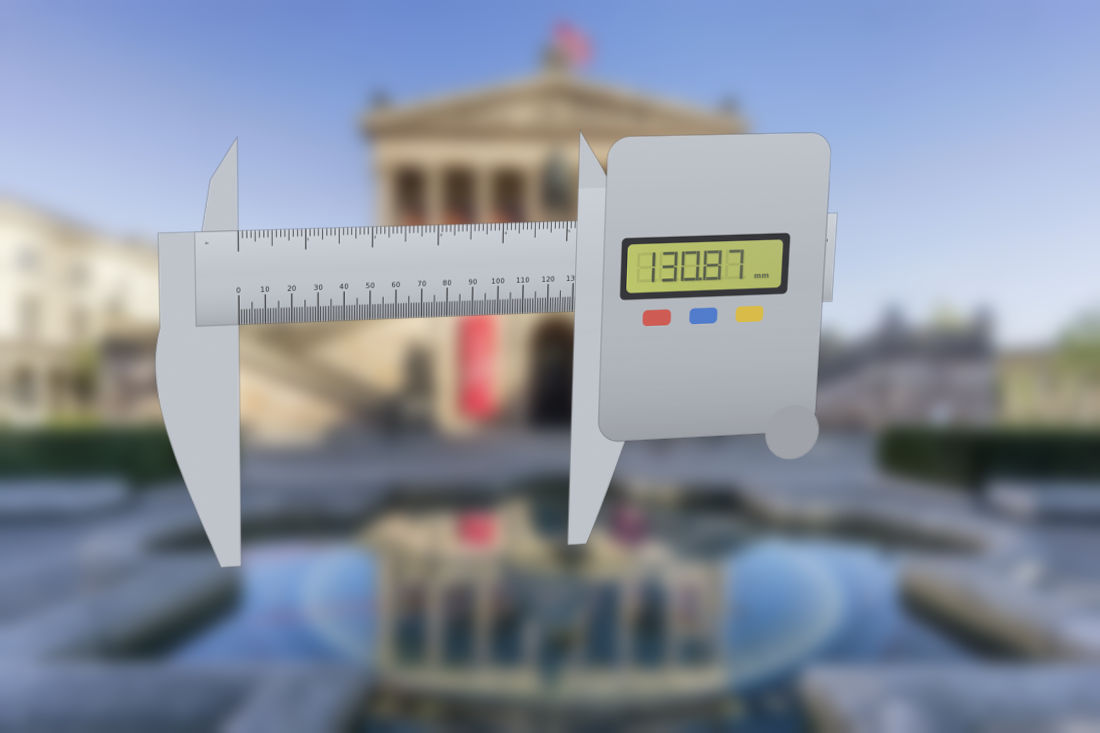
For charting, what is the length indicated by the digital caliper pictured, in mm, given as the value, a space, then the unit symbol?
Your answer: 130.87 mm
